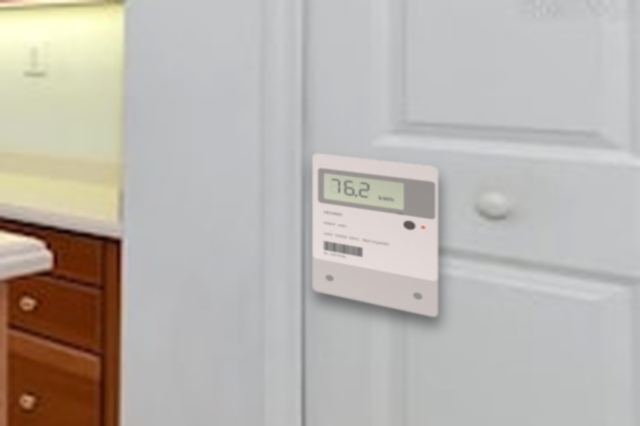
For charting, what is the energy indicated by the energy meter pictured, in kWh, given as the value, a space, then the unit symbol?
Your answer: 76.2 kWh
